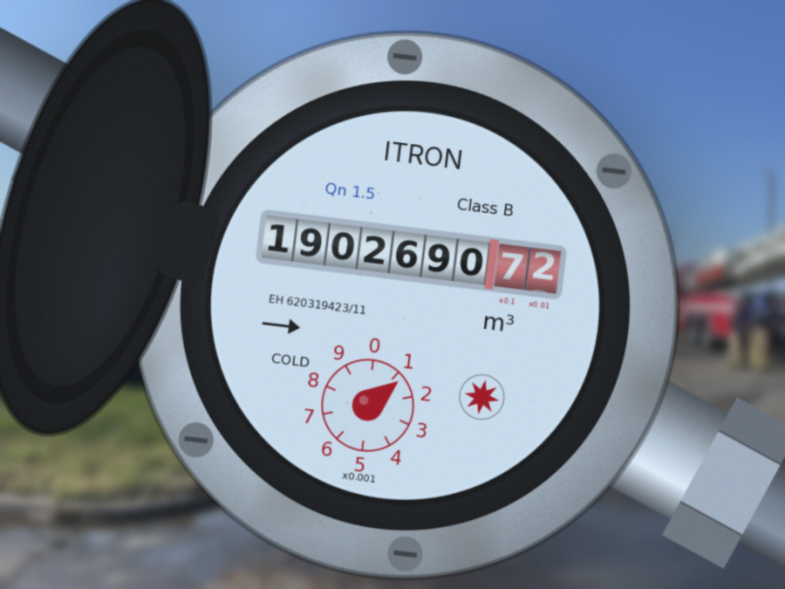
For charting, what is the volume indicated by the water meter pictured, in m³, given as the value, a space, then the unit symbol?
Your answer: 1902690.721 m³
